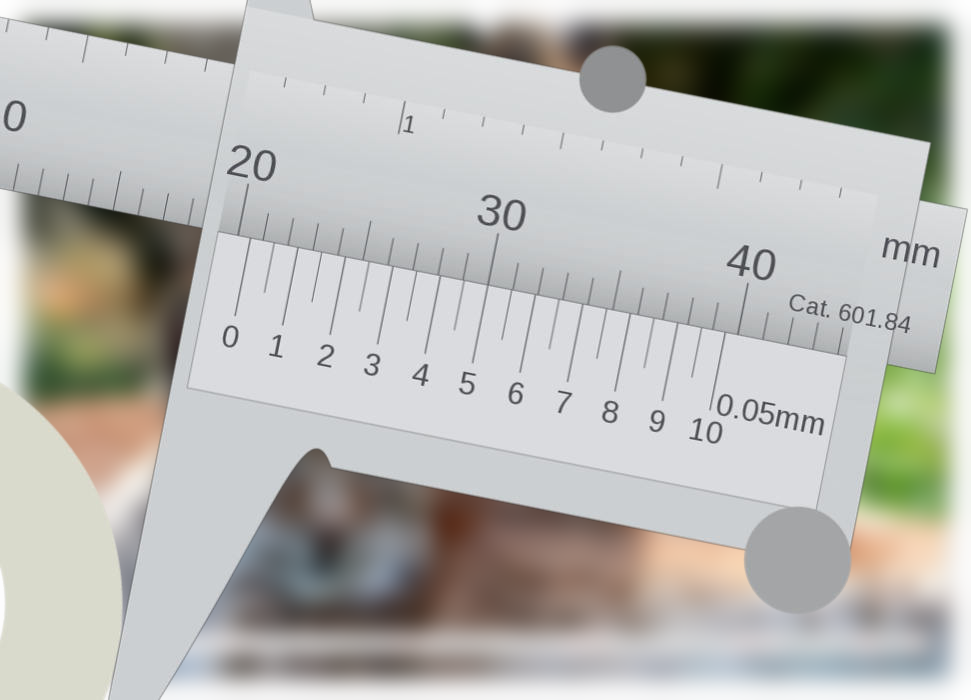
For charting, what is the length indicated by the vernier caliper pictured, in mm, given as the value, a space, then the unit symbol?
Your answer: 20.50 mm
